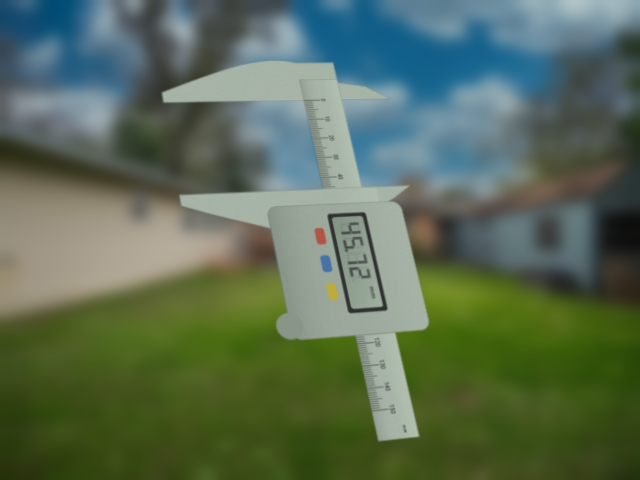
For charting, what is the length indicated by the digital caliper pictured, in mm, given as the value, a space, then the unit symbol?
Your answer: 45.72 mm
